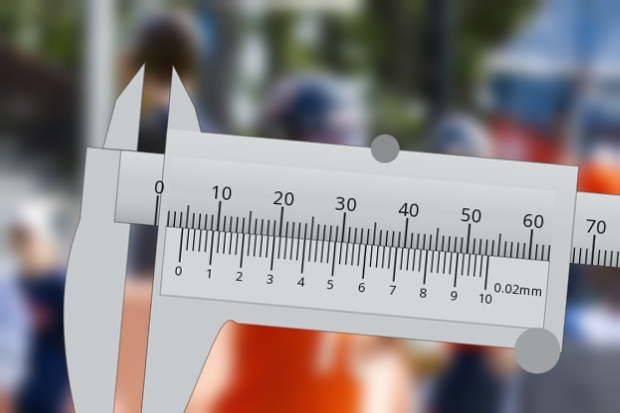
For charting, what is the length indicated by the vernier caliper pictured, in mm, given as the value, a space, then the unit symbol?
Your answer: 4.4 mm
